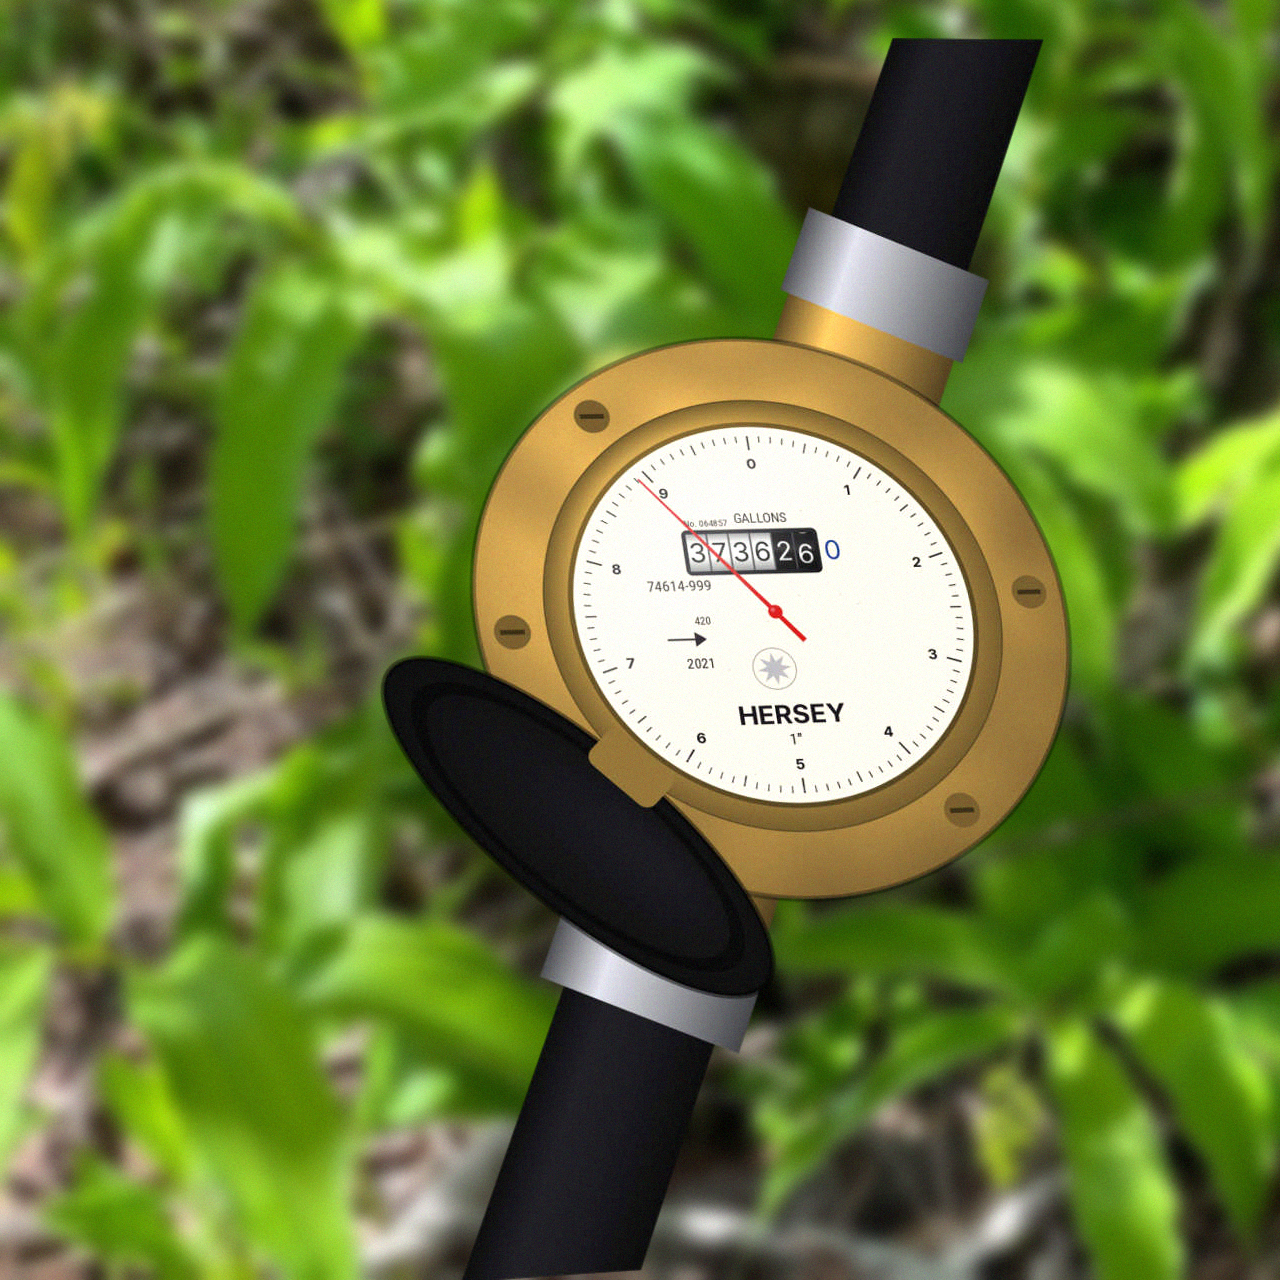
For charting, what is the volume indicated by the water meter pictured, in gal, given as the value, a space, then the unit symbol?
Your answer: 3736258.9 gal
